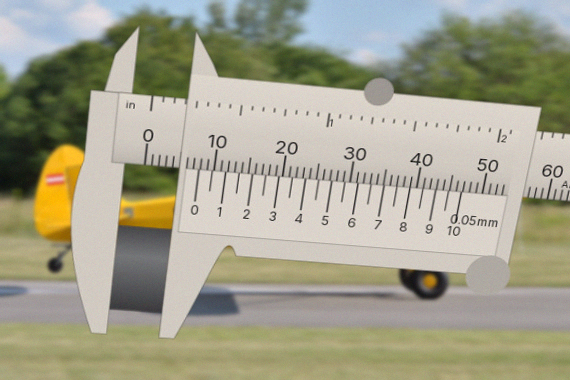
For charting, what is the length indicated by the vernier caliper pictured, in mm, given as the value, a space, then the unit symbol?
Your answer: 7.8 mm
